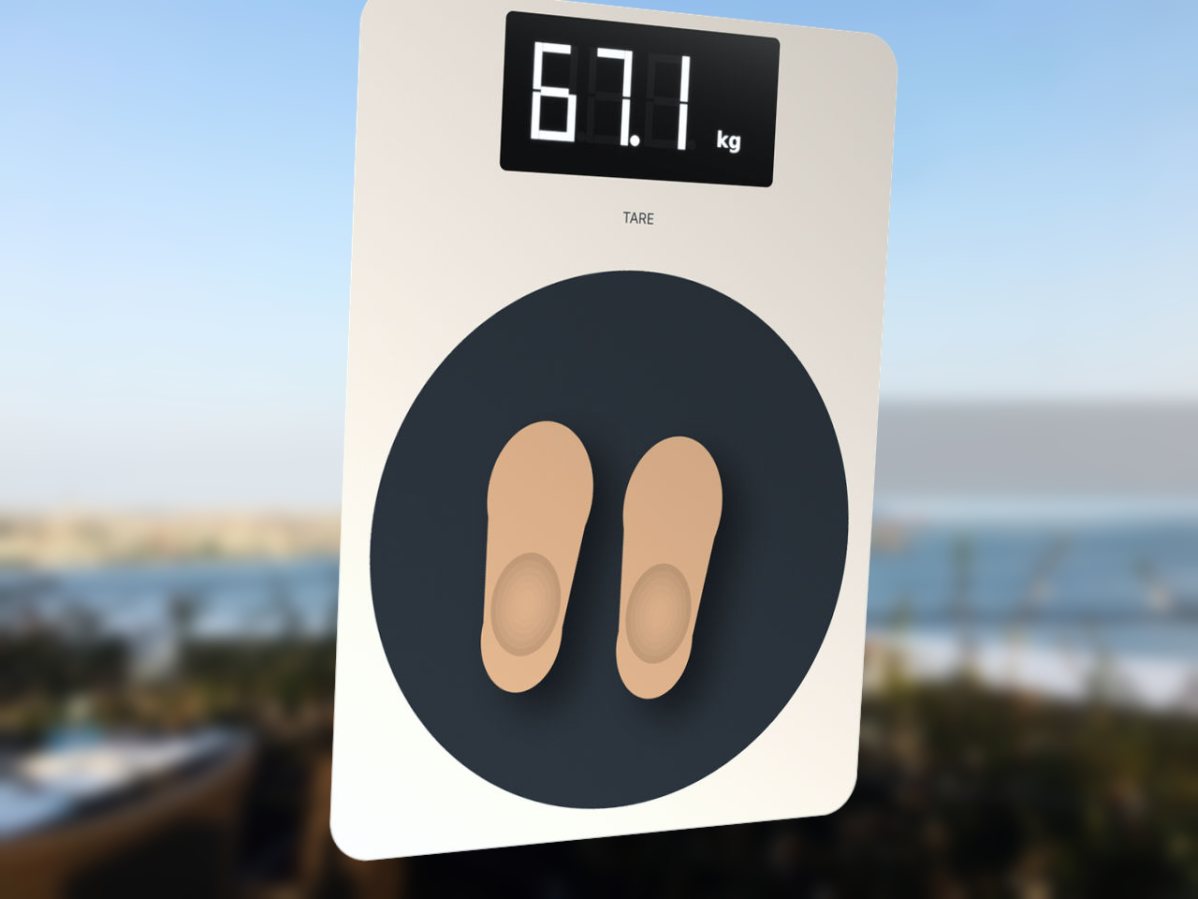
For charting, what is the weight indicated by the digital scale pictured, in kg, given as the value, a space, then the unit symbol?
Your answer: 67.1 kg
